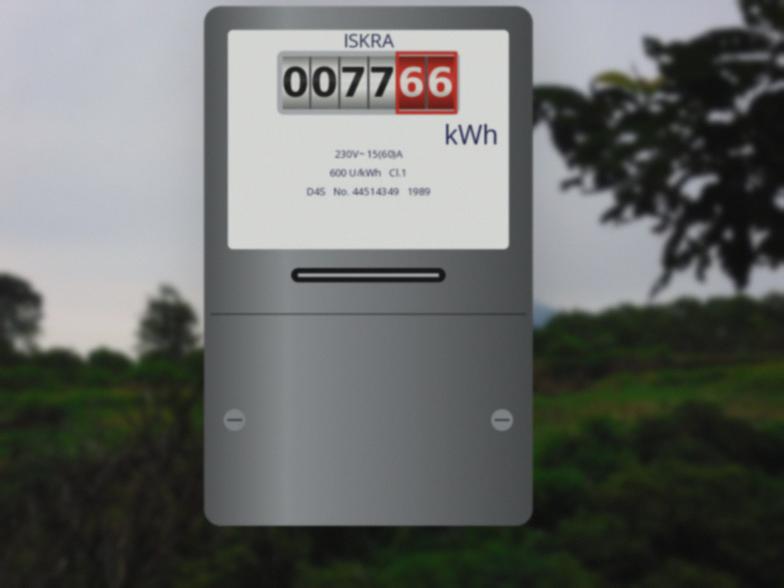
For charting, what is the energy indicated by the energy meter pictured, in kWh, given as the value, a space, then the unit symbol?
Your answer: 77.66 kWh
